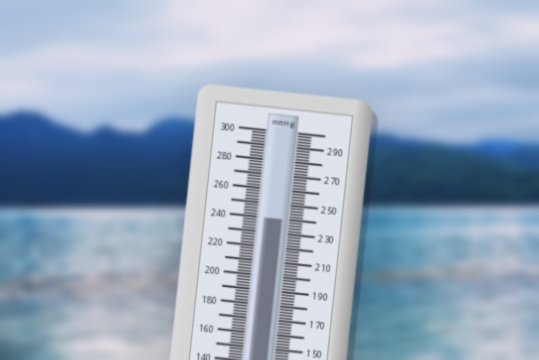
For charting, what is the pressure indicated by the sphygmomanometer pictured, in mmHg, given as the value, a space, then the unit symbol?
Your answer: 240 mmHg
